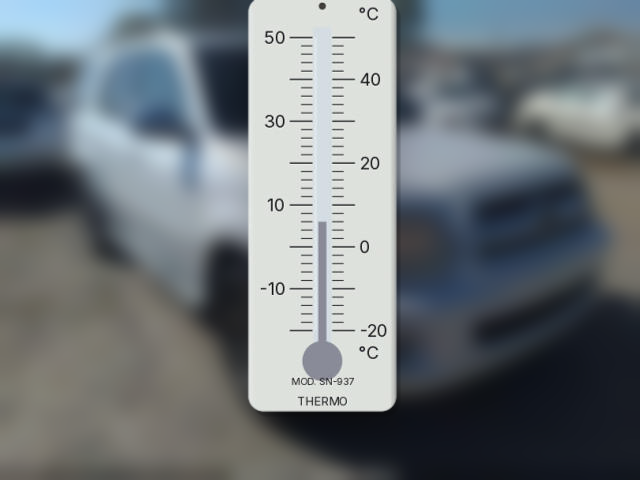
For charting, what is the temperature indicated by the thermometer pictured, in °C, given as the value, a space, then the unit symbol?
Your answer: 6 °C
